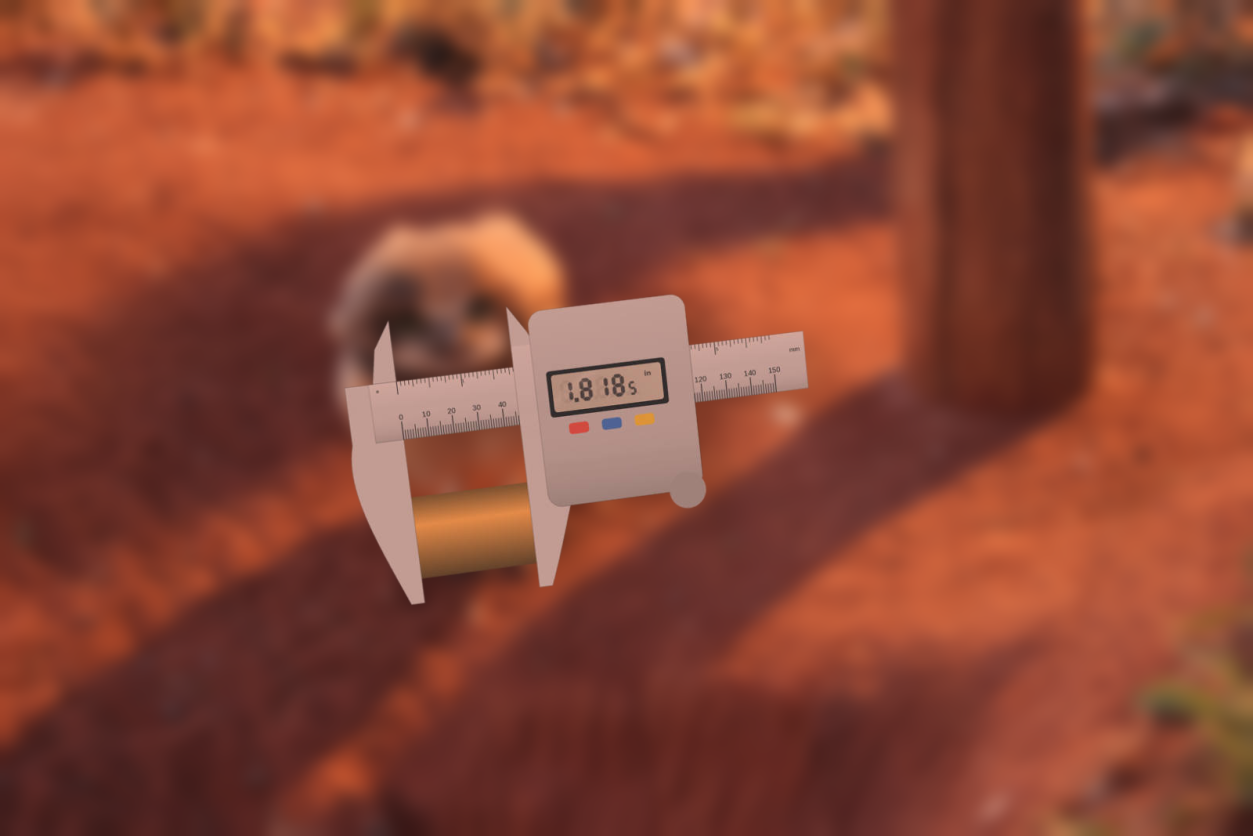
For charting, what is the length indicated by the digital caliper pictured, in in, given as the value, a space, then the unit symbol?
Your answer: 1.8185 in
